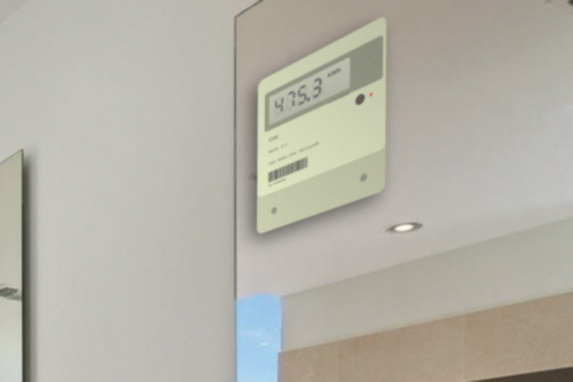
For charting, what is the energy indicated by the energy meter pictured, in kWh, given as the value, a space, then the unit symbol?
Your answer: 475.3 kWh
